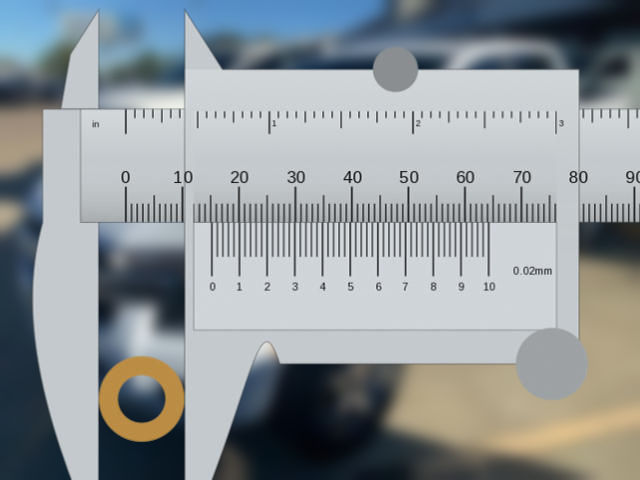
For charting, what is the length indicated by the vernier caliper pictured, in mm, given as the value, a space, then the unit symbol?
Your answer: 15.2 mm
